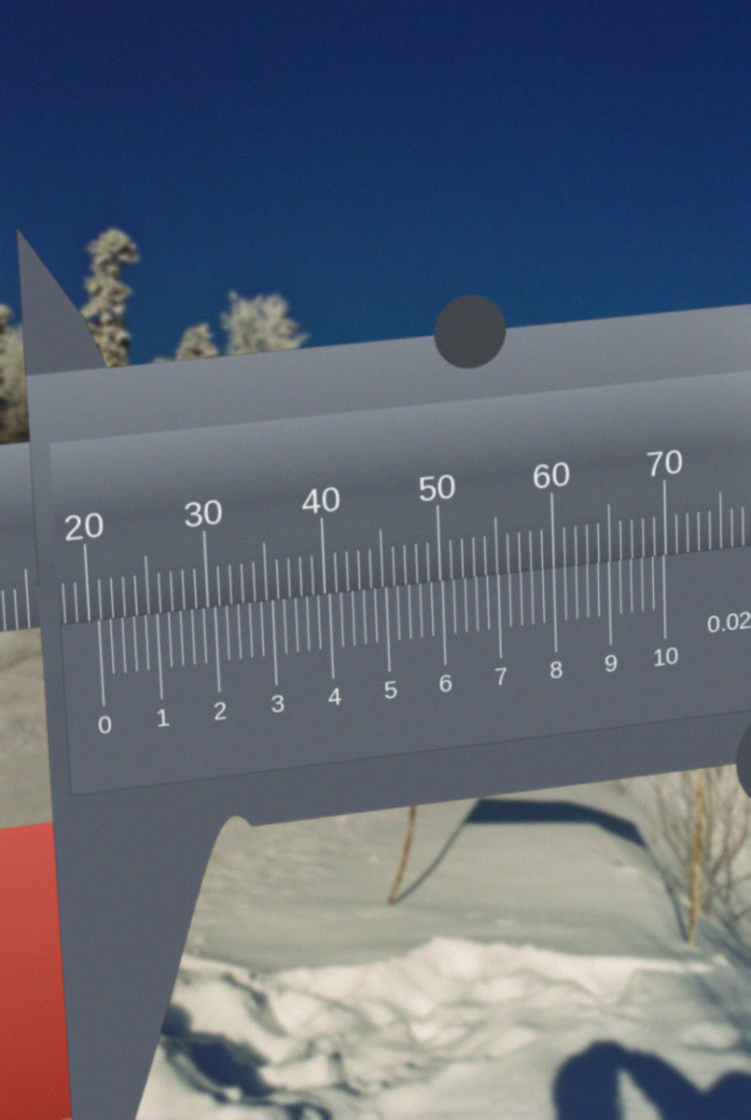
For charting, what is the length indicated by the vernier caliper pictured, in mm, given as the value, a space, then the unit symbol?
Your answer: 20.8 mm
